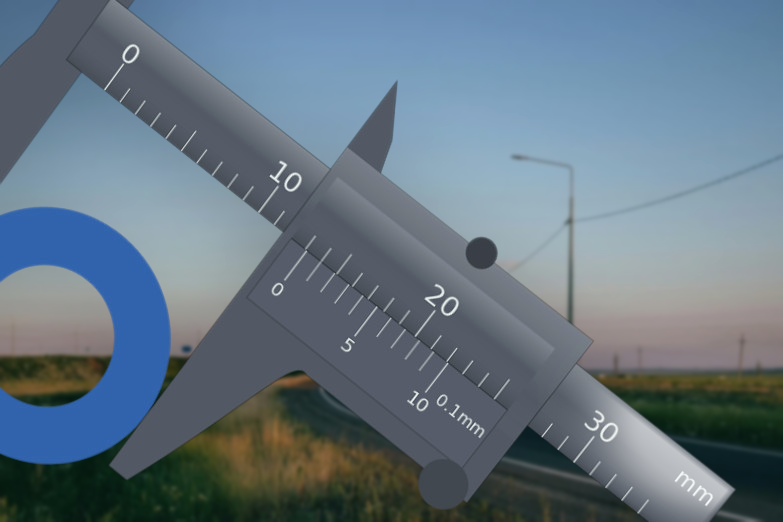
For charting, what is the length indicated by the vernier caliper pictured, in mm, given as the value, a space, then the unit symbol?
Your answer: 13.1 mm
